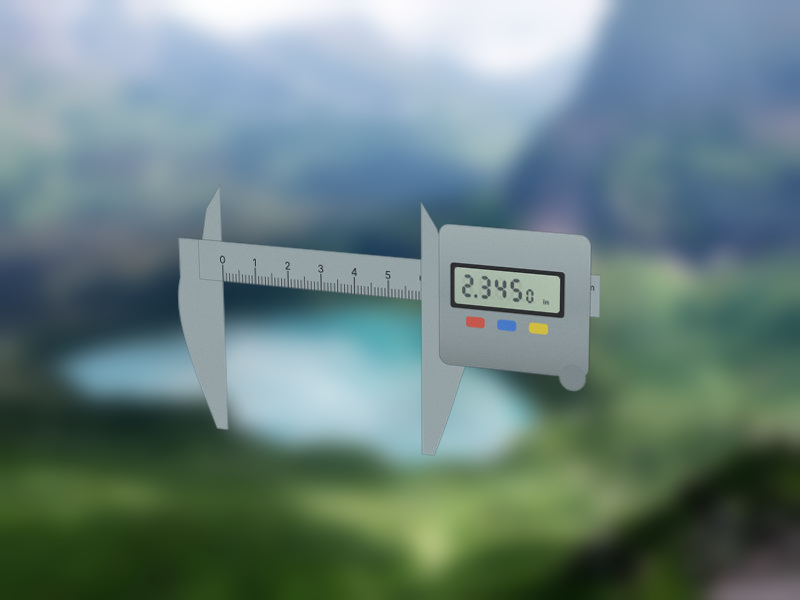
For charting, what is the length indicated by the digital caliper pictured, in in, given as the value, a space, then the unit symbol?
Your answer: 2.3450 in
